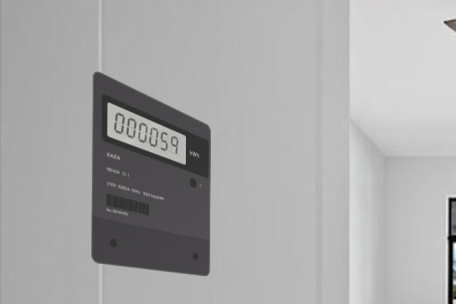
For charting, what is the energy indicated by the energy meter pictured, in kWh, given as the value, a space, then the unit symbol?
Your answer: 59 kWh
